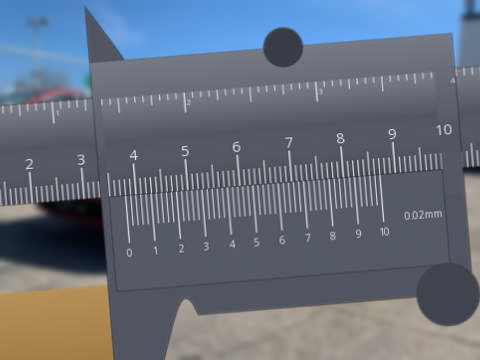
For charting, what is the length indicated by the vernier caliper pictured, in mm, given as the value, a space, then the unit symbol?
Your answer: 38.0 mm
